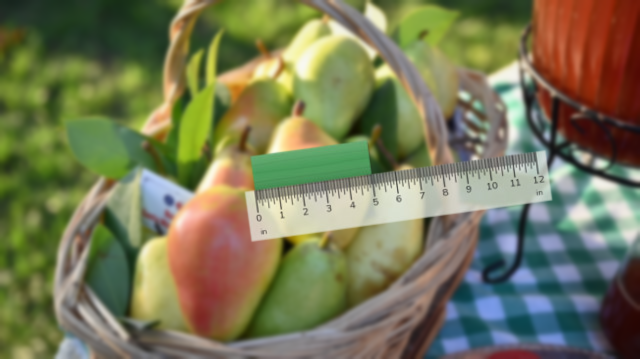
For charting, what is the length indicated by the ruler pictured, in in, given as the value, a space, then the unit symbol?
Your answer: 5 in
